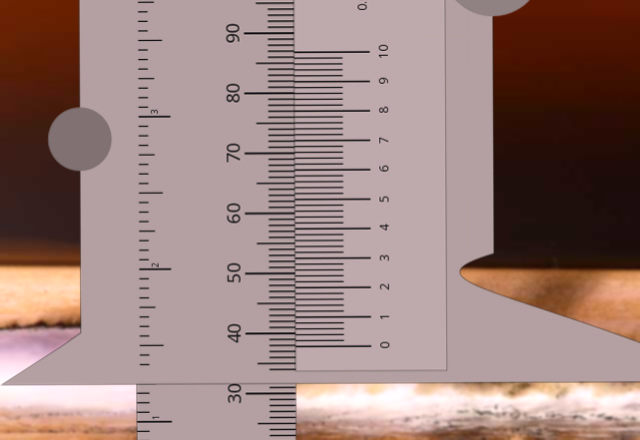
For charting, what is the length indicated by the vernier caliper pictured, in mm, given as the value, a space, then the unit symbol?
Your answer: 37.8 mm
